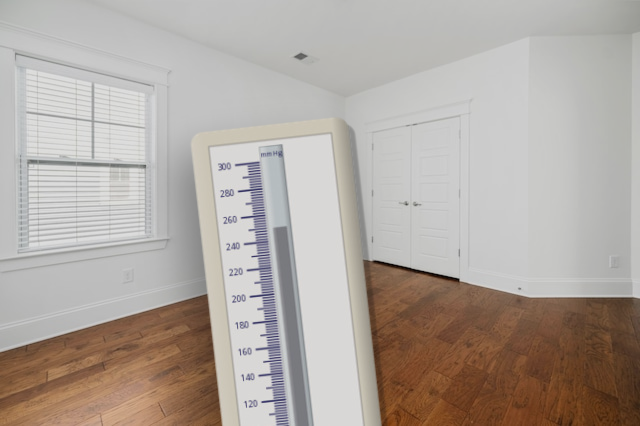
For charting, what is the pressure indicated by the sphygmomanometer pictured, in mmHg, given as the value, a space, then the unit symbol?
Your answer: 250 mmHg
